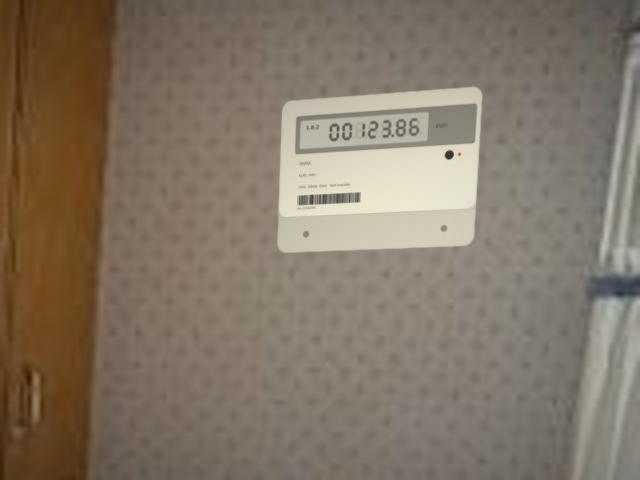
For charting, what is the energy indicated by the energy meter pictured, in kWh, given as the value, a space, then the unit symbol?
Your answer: 123.86 kWh
